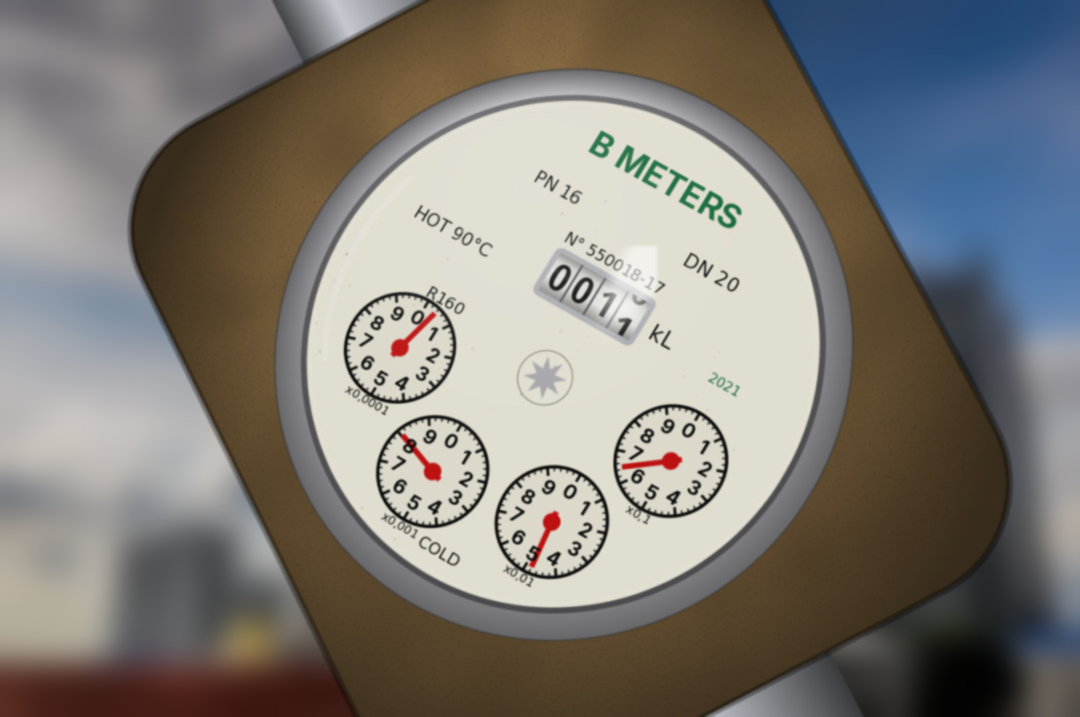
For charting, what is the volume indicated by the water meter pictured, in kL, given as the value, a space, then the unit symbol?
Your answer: 10.6480 kL
